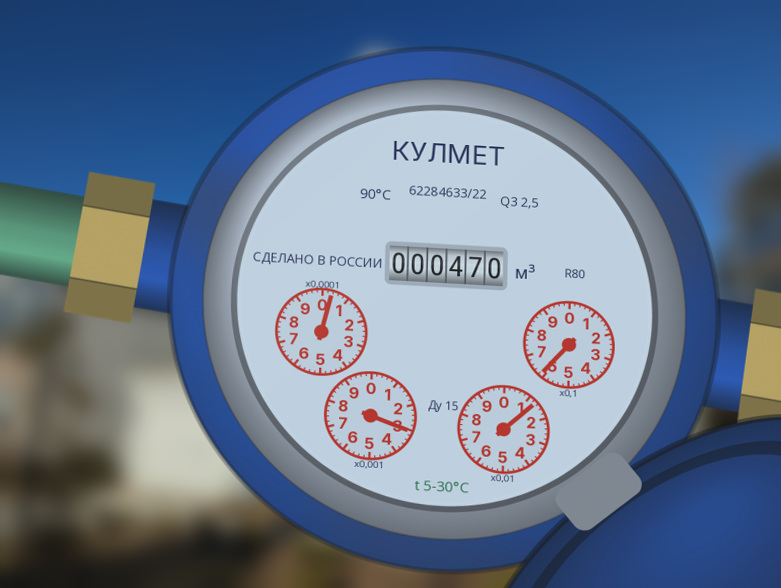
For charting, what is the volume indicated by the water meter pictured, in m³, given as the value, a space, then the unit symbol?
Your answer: 470.6130 m³
